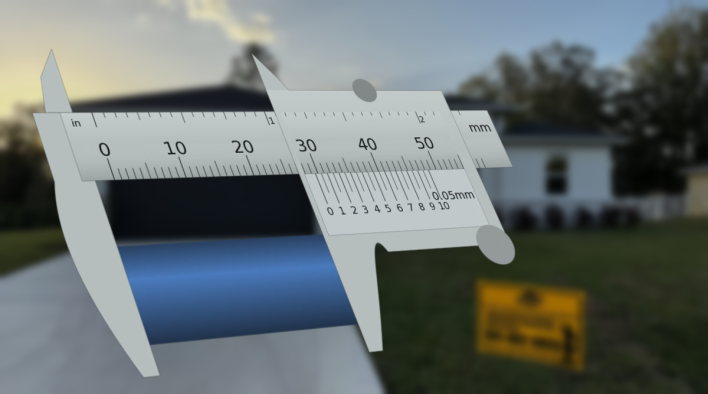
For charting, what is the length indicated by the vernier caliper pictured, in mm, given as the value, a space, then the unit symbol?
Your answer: 29.6 mm
